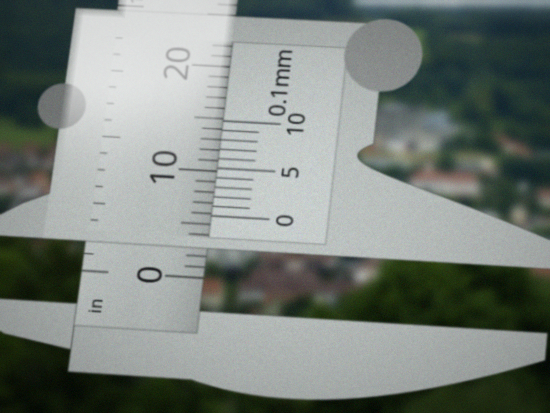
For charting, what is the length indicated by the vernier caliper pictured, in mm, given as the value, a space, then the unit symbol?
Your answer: 5.8 mm
